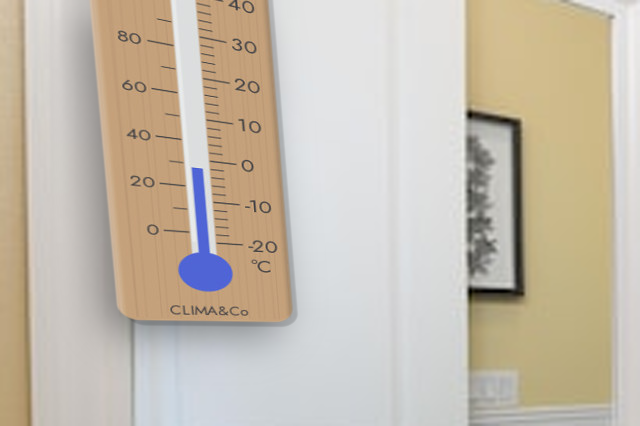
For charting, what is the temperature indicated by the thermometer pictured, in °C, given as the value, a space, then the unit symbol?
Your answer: -2 °C
